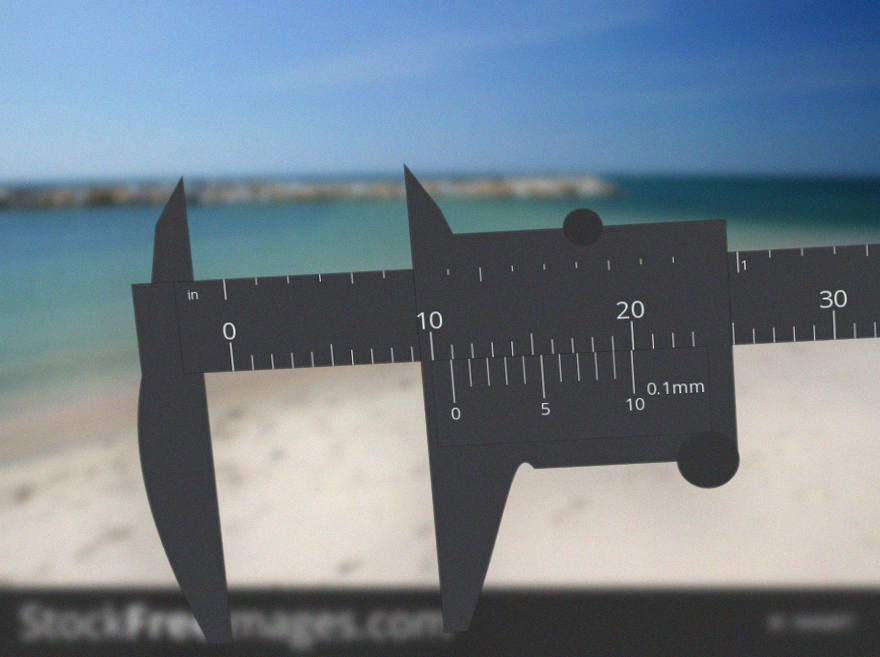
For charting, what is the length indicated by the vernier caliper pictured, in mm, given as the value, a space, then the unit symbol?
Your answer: 10.9 mm
